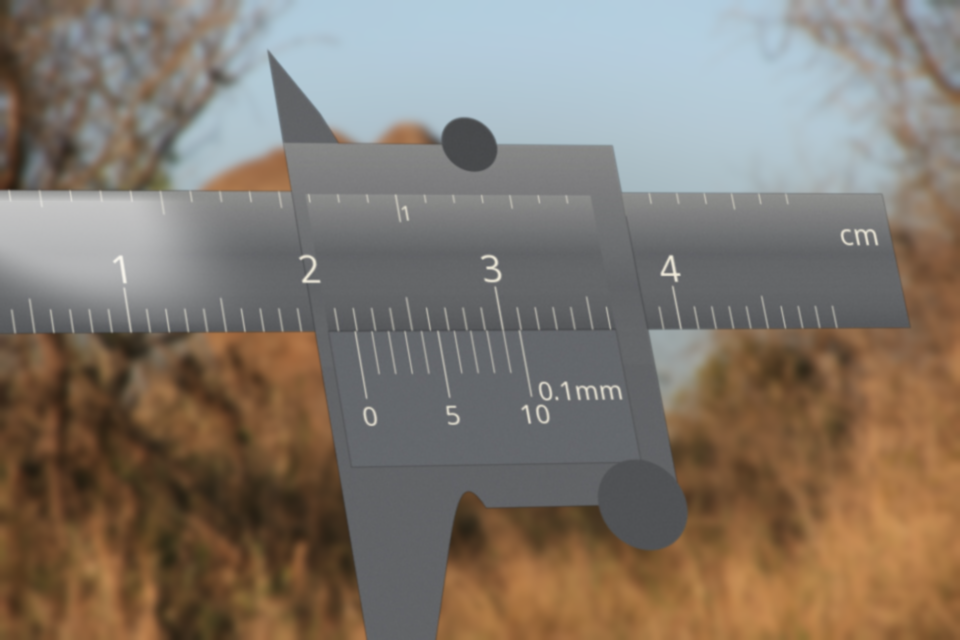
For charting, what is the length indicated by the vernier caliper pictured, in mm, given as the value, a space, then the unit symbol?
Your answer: 21.9 mm
